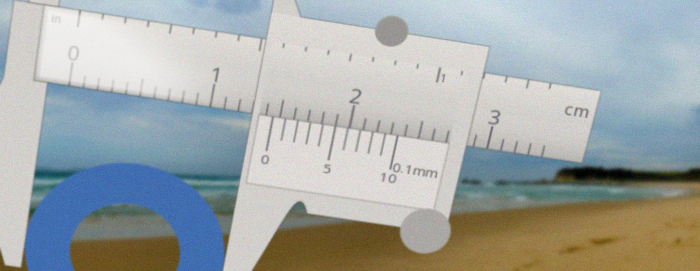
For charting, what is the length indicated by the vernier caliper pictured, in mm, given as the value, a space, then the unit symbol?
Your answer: 14.5 mm
